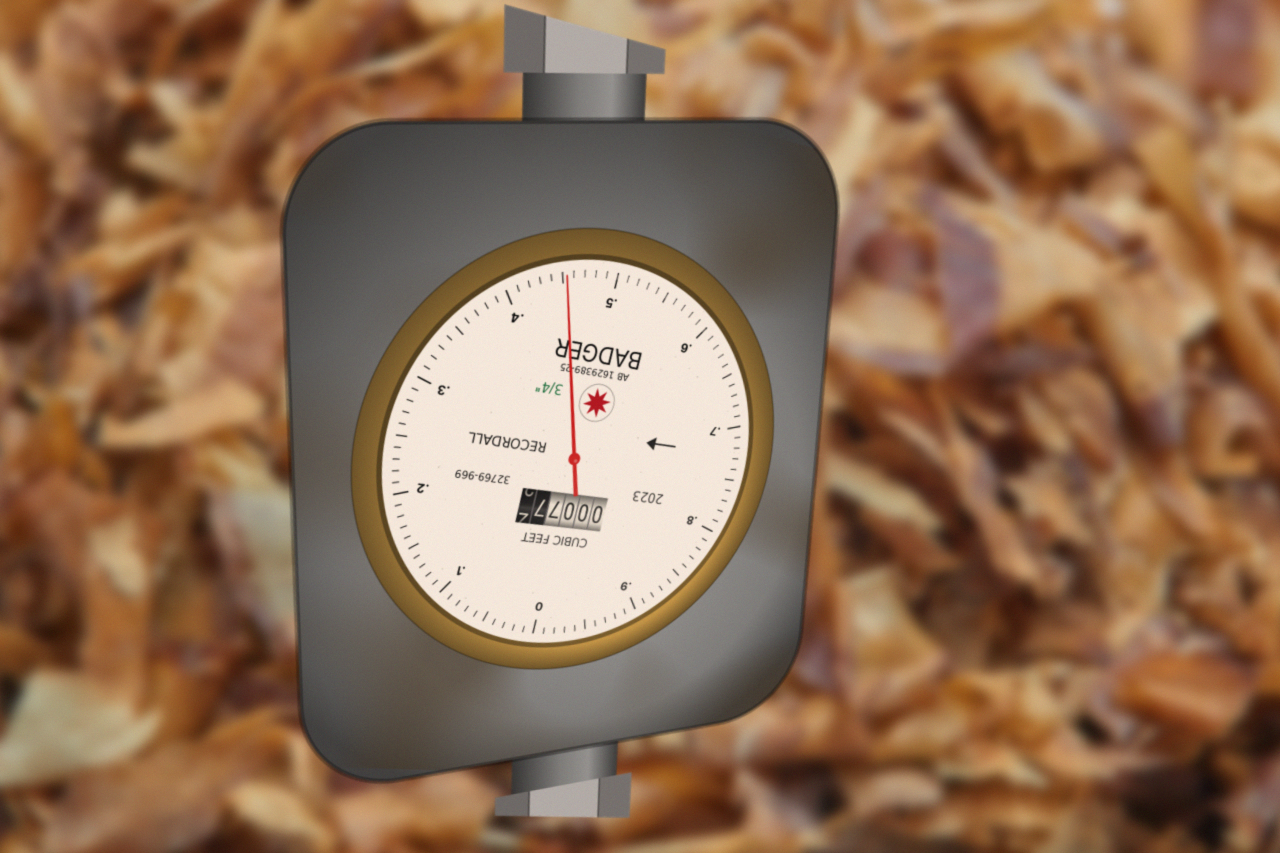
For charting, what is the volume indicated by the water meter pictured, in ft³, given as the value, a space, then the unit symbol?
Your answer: 772.45 ft³
